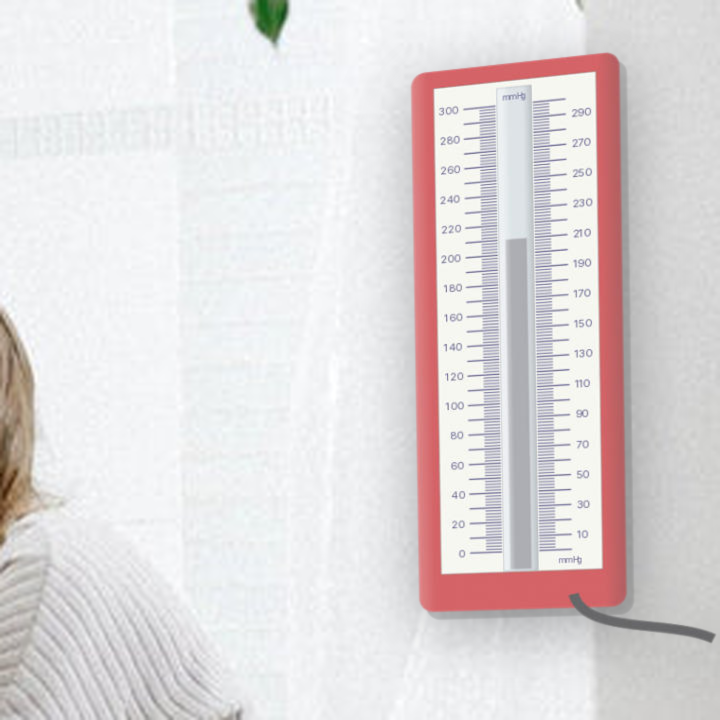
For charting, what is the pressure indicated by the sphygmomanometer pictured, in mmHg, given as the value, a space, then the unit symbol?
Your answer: 210 mmHg
